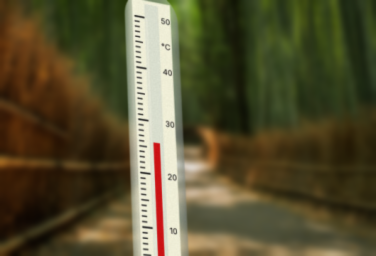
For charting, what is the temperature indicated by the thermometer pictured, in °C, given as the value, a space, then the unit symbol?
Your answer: 26 °C
